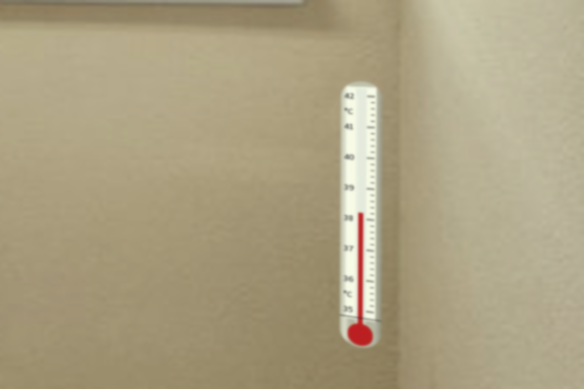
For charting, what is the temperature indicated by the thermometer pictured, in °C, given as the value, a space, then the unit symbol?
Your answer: 38.2 °C
